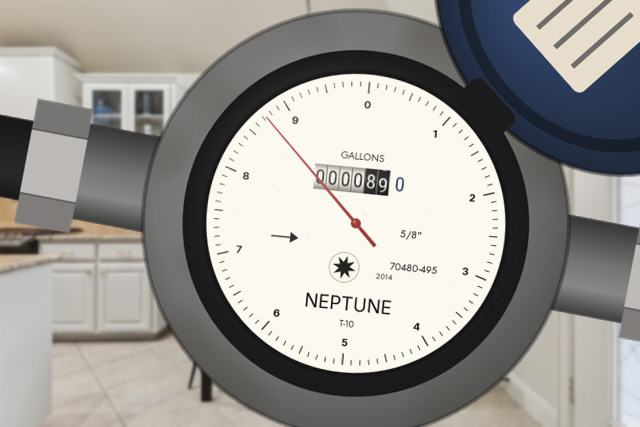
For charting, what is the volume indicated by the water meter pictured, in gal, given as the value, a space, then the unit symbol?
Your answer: 888.7 gal
